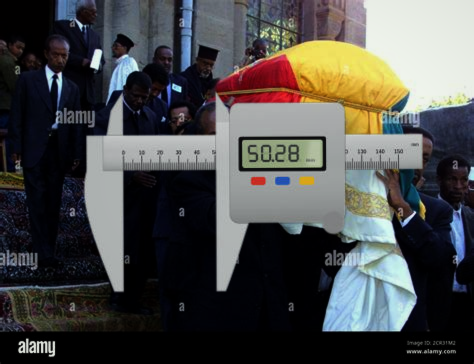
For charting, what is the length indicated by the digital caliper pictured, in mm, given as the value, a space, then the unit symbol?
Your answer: 50.28 mm
